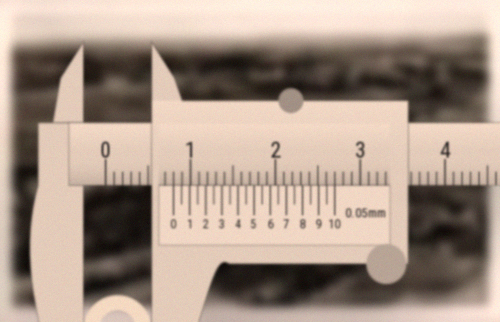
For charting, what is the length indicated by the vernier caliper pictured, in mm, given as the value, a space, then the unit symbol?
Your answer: 8.0 mm
